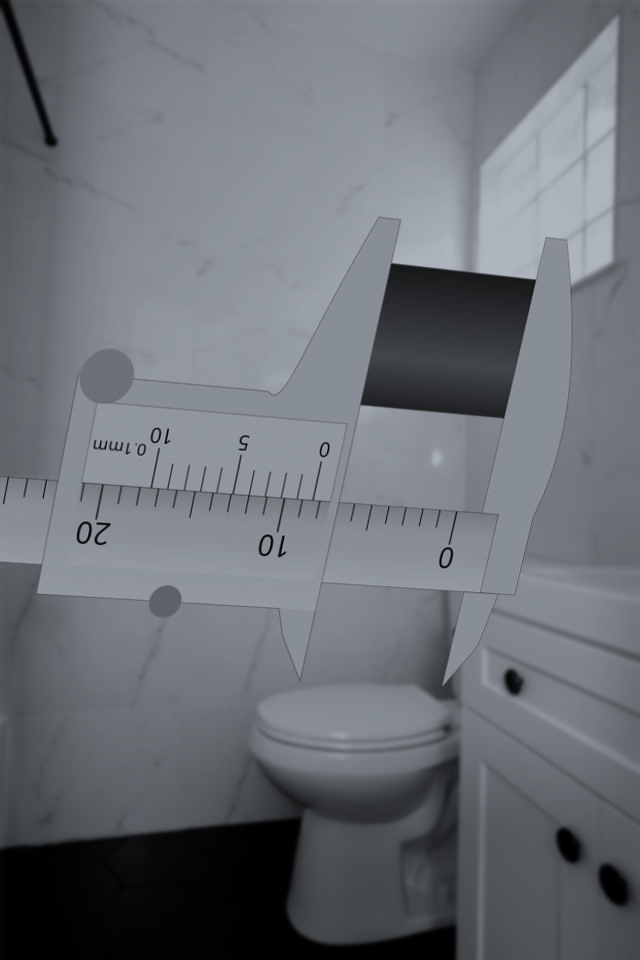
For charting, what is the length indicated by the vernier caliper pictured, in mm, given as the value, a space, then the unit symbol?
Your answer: 8.4 mm
